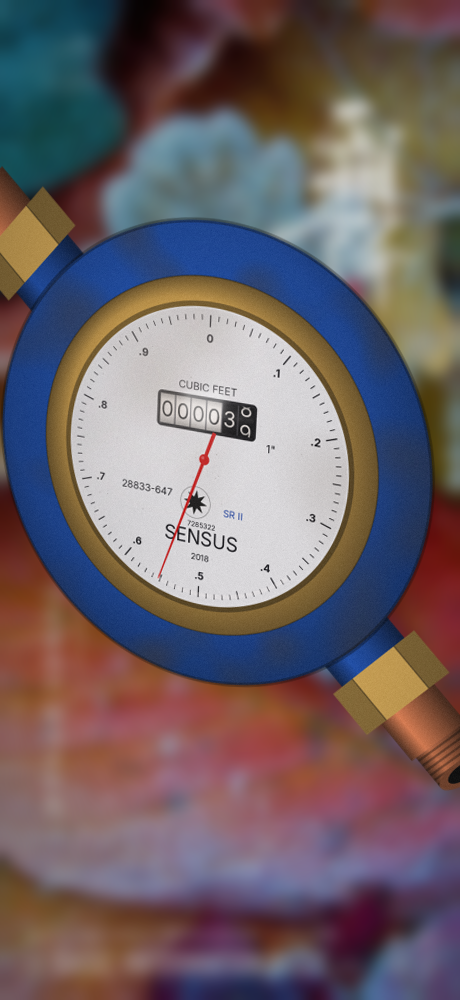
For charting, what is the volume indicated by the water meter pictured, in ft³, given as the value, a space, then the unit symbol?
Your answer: 38.55 ft³
